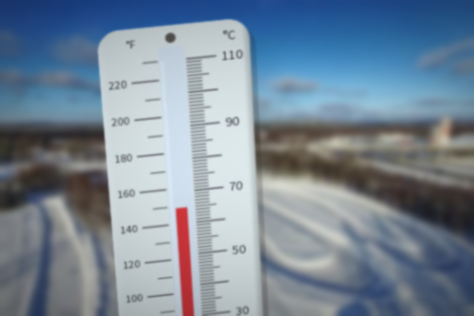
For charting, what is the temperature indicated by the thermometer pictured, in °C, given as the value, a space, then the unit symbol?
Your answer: 65 °C
